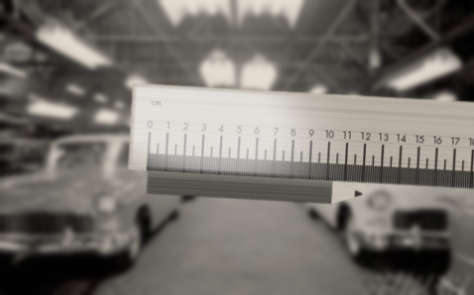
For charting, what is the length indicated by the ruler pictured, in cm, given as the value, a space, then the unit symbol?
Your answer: 12 cm
